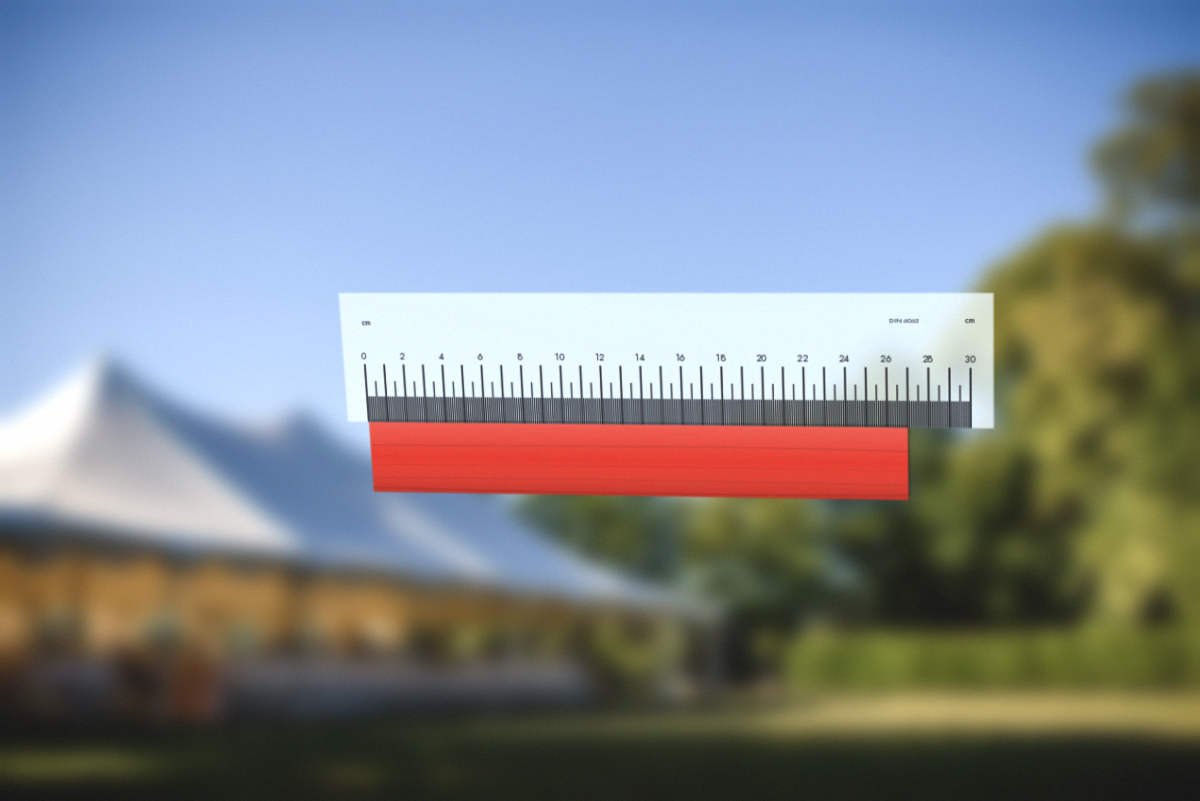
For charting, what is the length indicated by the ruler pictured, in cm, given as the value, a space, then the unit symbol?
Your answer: 27 cm
